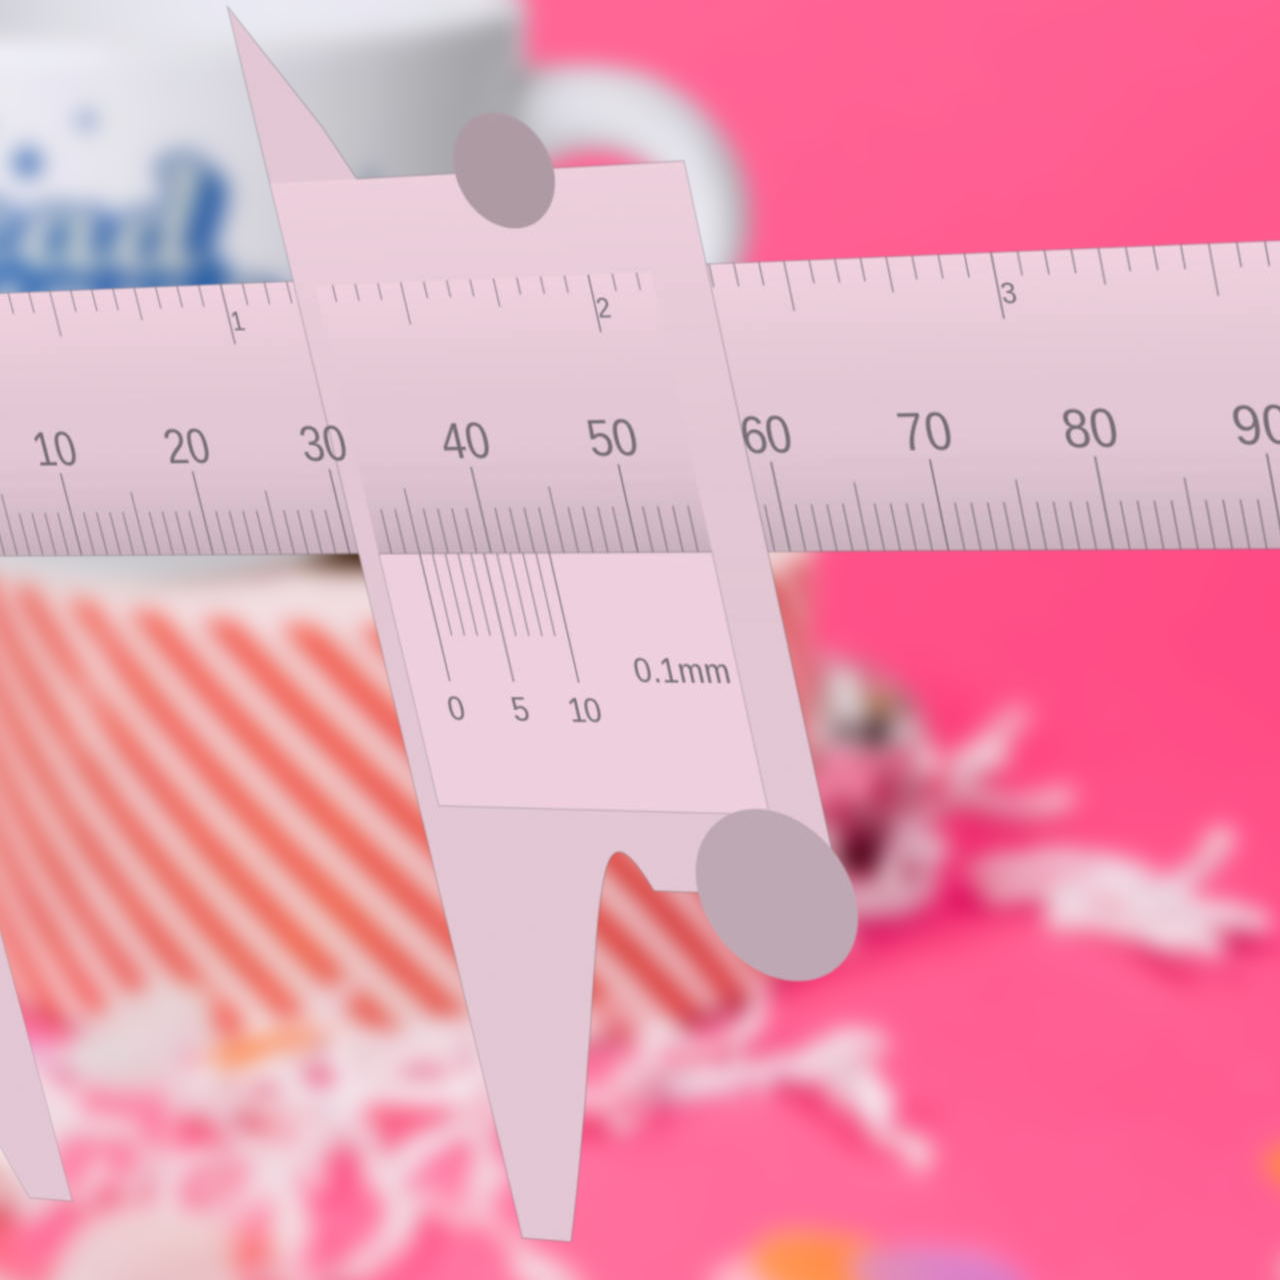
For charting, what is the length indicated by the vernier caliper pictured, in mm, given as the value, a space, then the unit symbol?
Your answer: 35.0 mm
